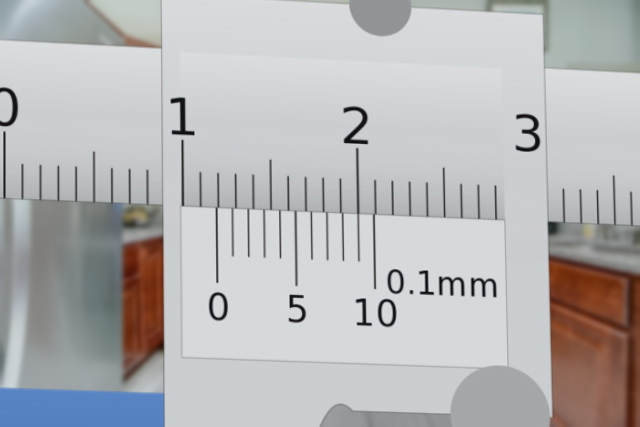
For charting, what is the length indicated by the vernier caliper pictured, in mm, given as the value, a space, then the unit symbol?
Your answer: 11.9 mm
